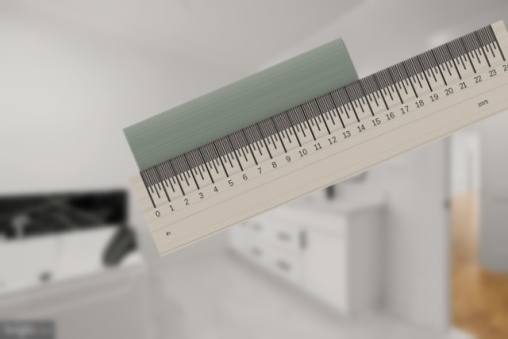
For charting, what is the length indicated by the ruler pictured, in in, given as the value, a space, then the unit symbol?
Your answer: 15 in
